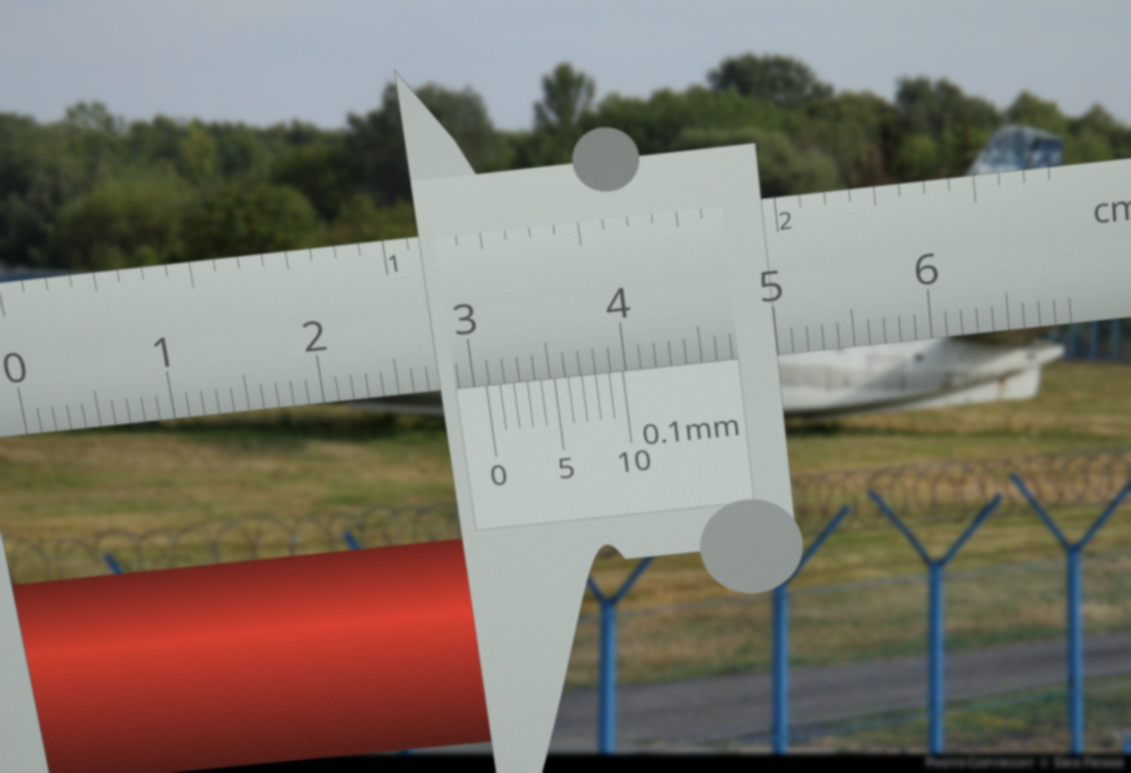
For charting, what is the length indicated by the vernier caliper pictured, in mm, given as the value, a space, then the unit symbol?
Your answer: 30.8 mm
